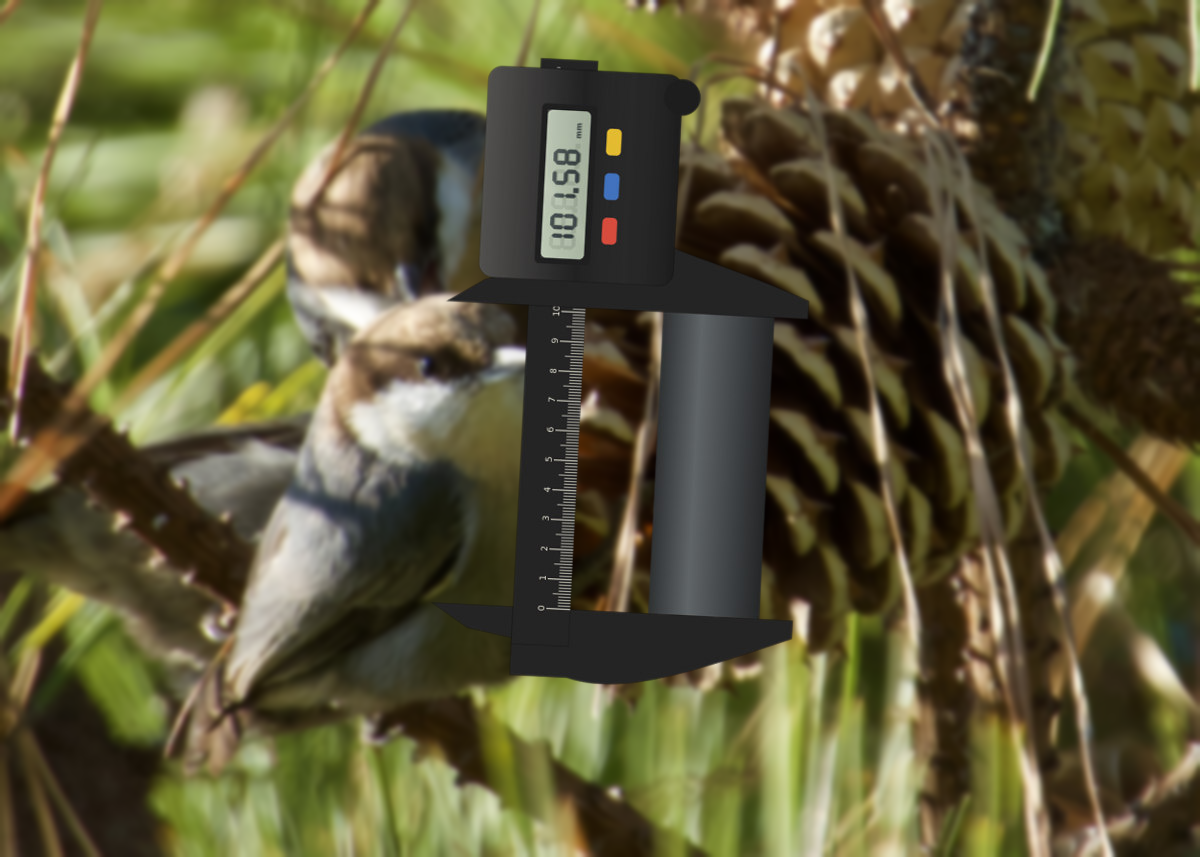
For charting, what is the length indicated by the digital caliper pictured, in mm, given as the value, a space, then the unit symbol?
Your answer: 101.58 mm
